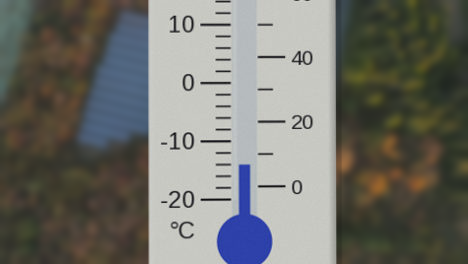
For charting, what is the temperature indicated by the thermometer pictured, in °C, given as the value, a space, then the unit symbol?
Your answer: -14 °C
